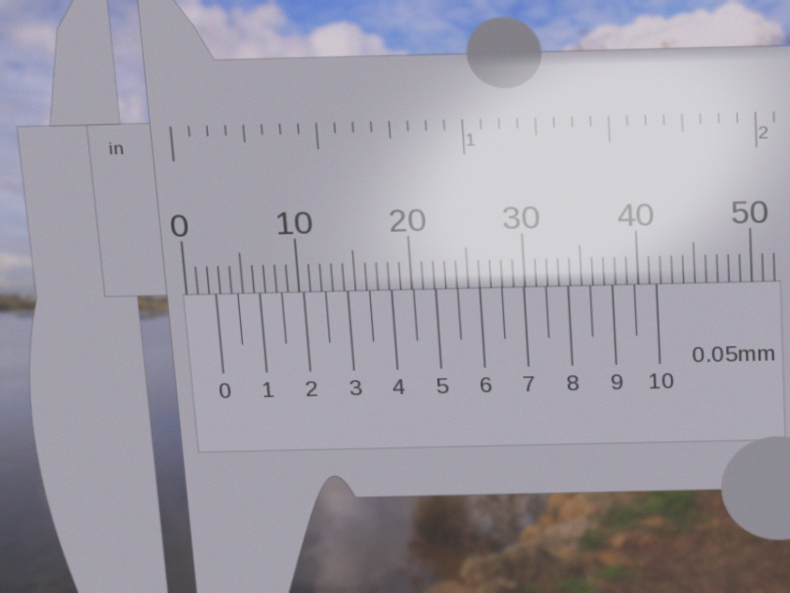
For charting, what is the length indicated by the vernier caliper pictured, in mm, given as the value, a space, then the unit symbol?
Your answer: 2.6 mm
